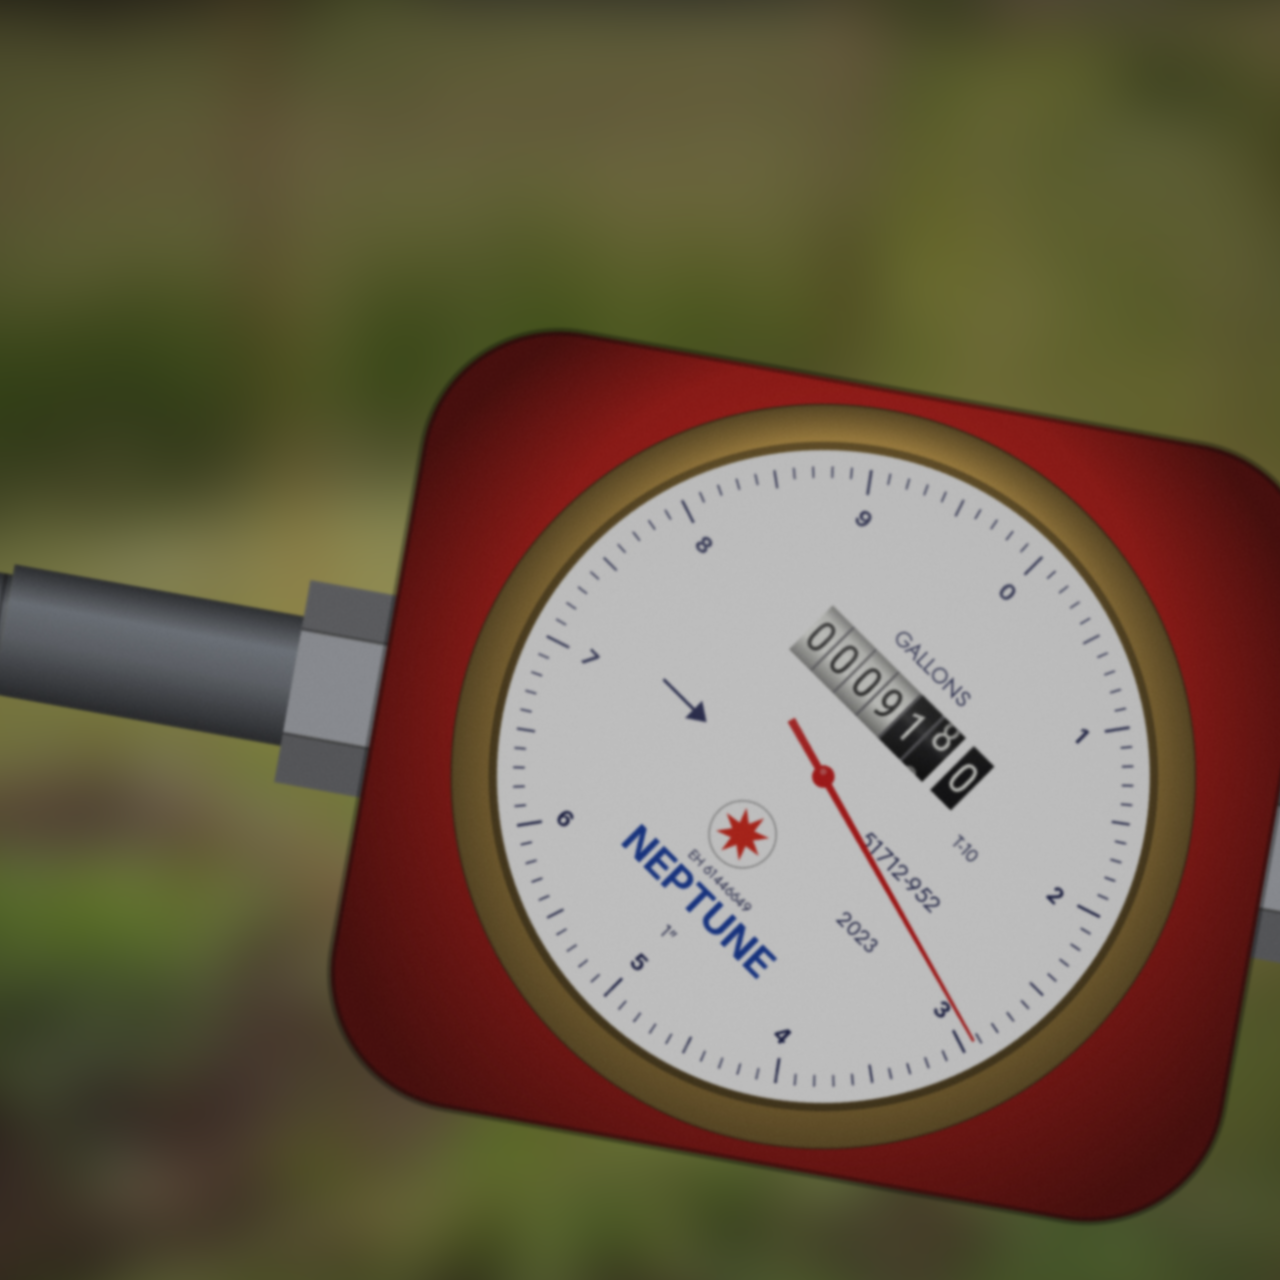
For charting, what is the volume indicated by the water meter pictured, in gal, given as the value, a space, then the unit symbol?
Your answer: 9182.9 gal
